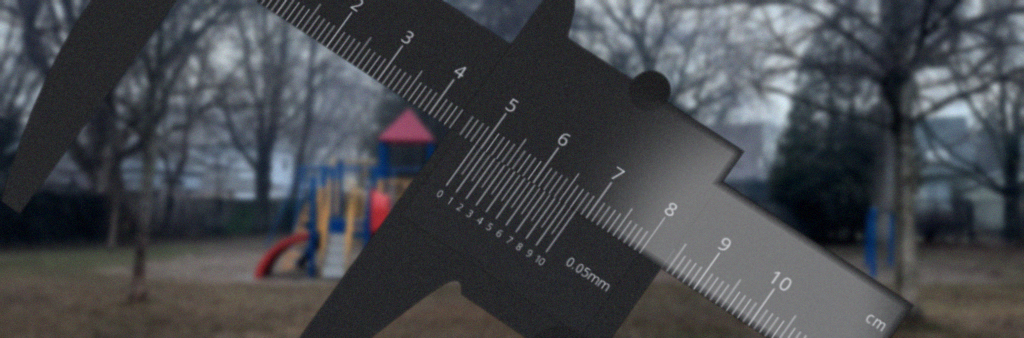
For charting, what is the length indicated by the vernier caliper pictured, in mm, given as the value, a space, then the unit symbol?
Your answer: 49.0 mm
